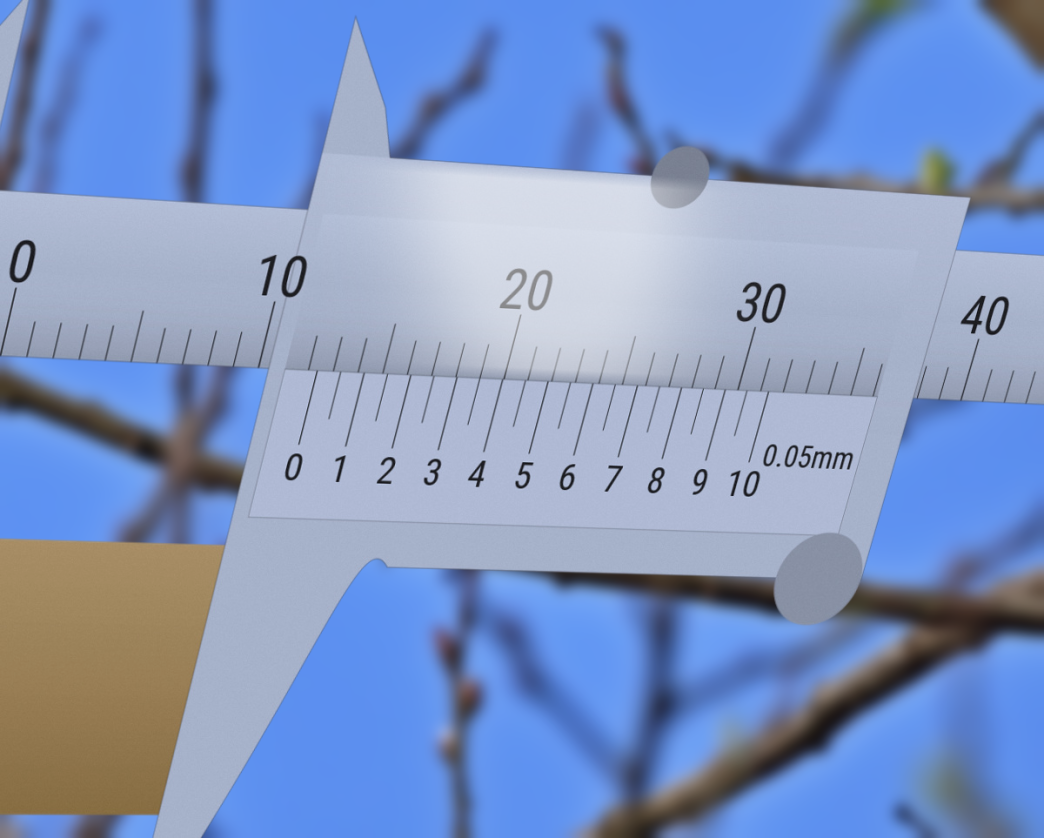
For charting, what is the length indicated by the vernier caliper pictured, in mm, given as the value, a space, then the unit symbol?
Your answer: 12.35 mm
